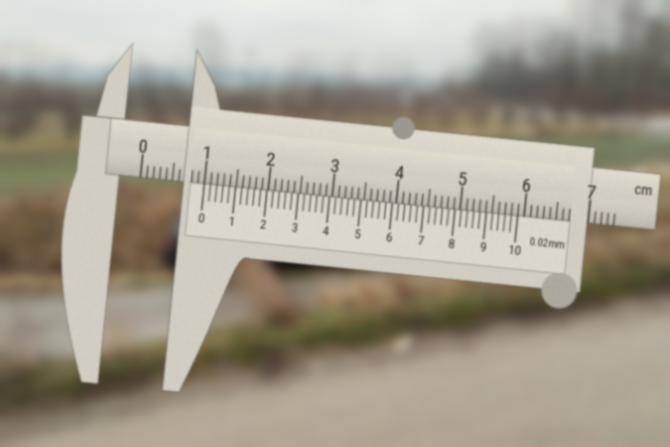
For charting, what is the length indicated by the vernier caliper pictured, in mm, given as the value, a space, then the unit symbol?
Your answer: 10.0 mm
